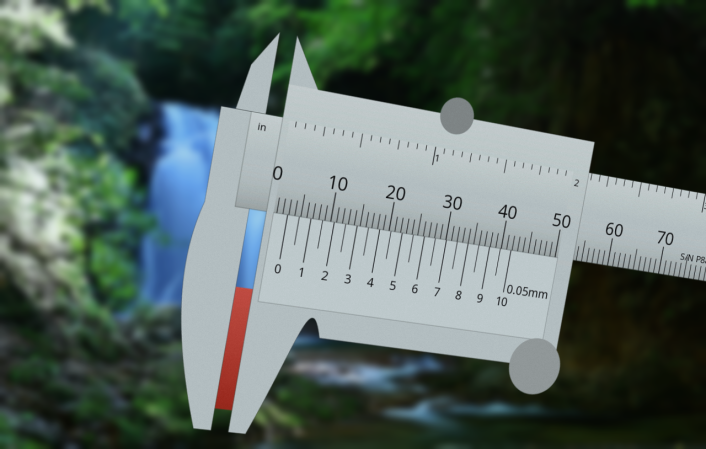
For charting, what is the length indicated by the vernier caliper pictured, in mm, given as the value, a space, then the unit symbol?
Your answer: 2.8 mm
